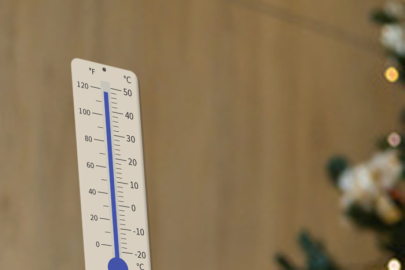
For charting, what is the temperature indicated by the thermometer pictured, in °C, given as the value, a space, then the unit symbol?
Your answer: 48 °C
